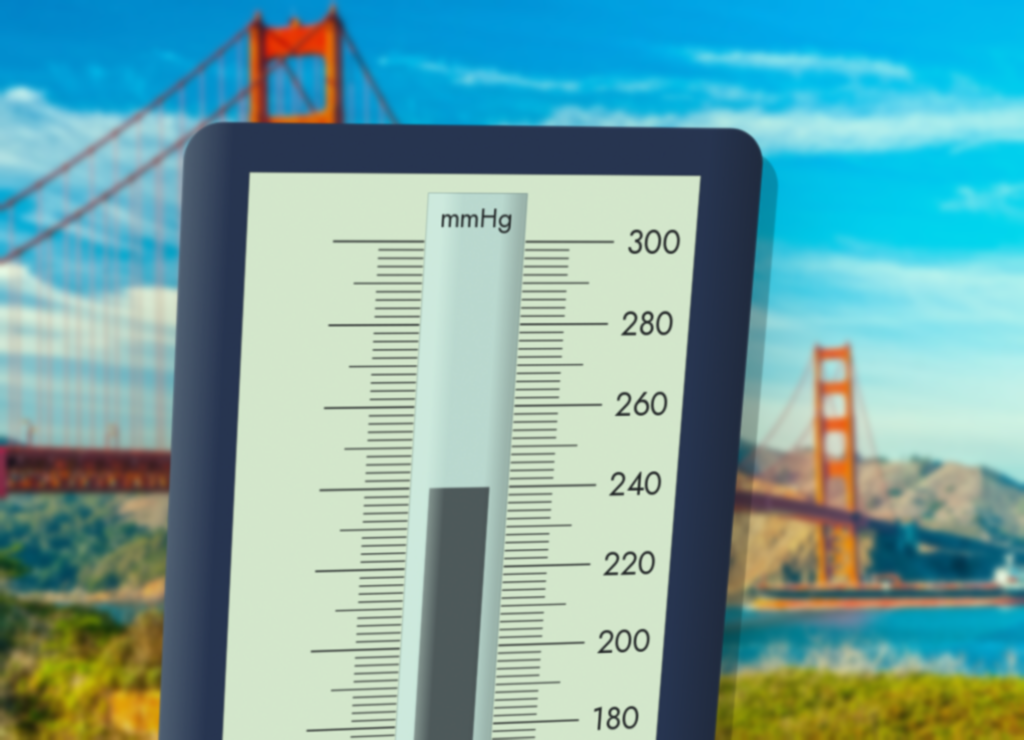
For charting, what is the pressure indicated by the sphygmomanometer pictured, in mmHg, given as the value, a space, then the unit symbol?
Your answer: 240 mmHg
